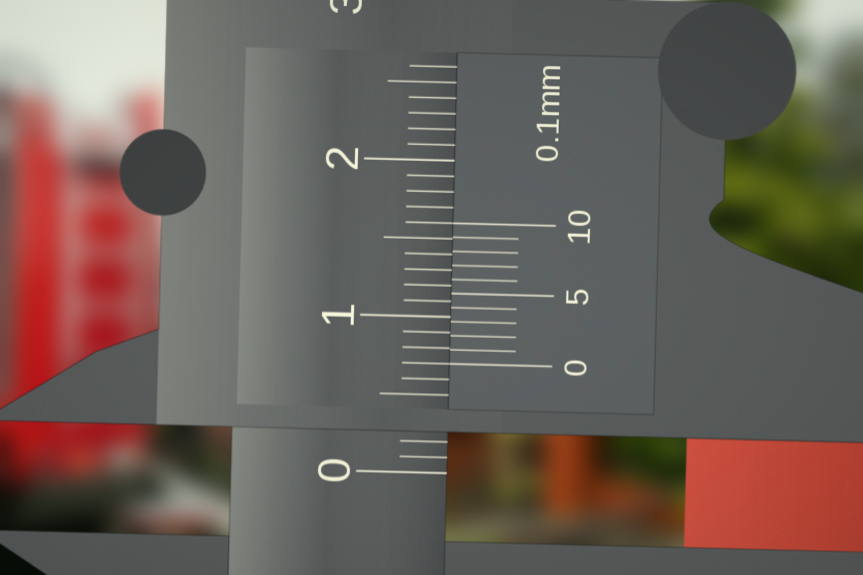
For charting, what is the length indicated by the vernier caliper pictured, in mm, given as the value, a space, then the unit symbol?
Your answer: 7.0 mm
